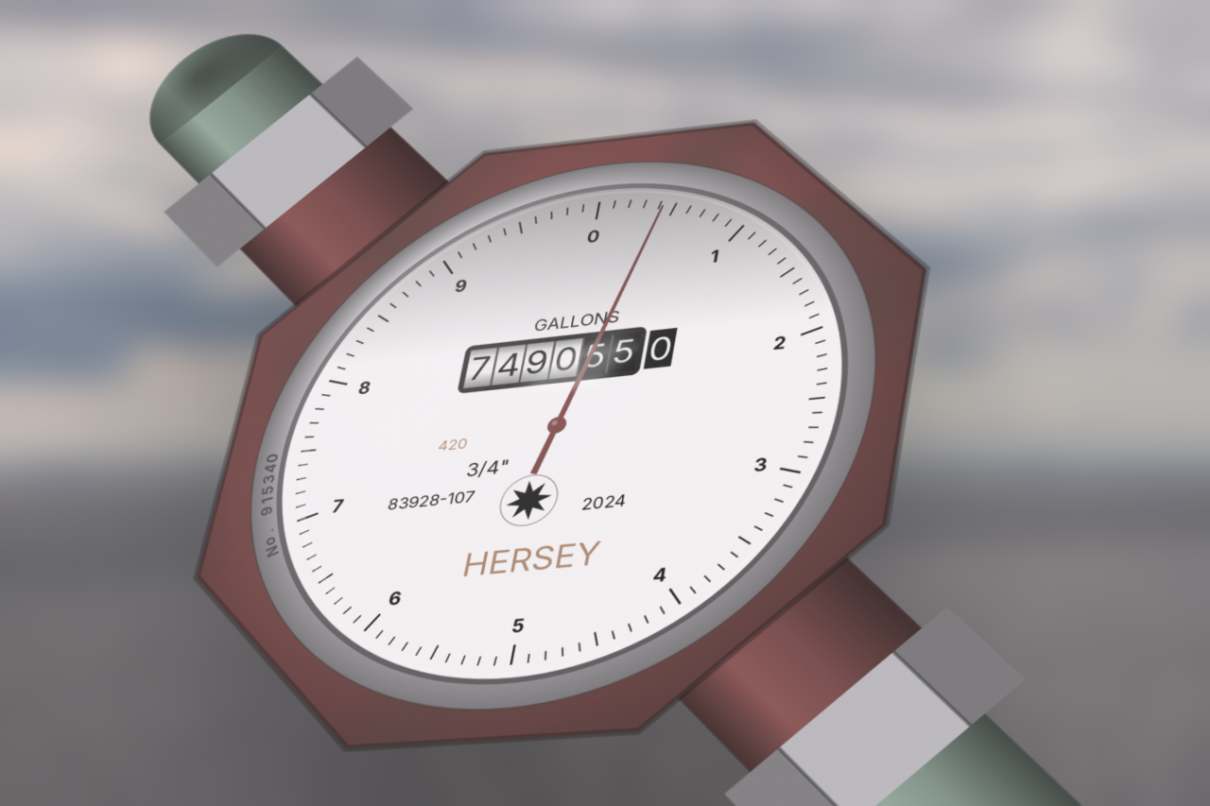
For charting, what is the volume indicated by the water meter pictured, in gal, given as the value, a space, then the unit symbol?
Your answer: 7490550.4 gal
